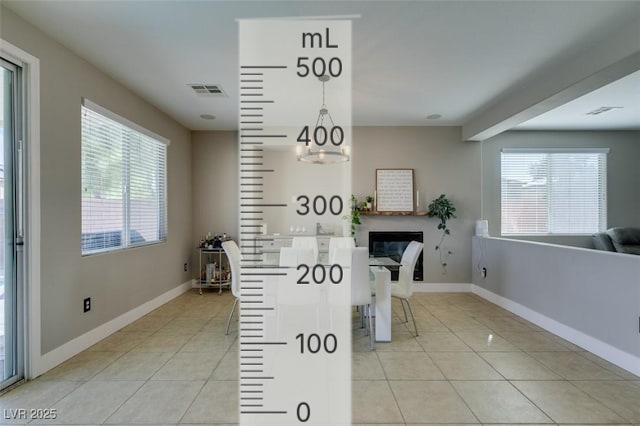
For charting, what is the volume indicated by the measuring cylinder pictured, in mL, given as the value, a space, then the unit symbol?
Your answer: 210 mL
